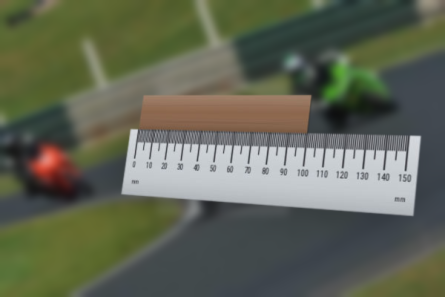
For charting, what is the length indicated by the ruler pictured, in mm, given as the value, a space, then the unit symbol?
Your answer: 100 mm
